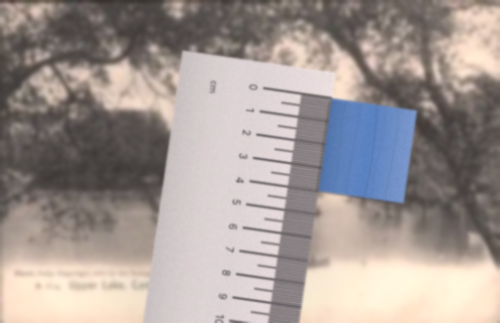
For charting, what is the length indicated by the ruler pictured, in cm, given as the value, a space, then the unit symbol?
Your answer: 4 cm
